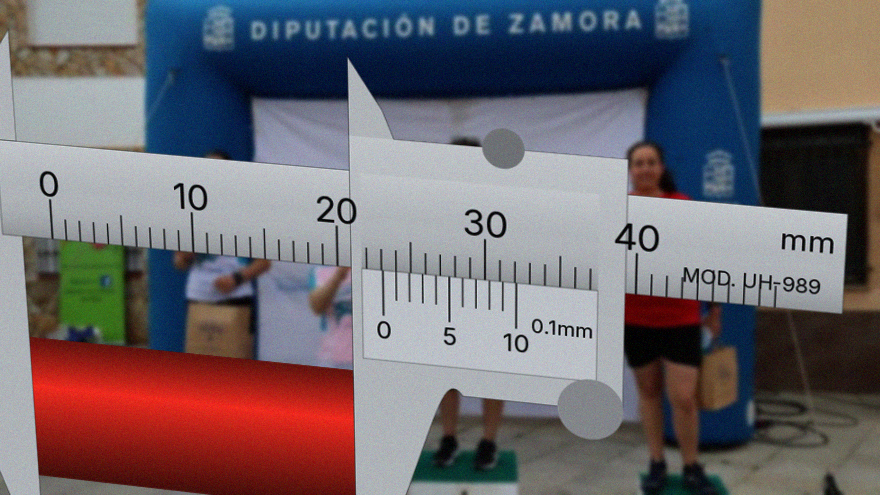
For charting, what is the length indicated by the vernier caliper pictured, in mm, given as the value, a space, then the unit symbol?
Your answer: 23.1 mm
